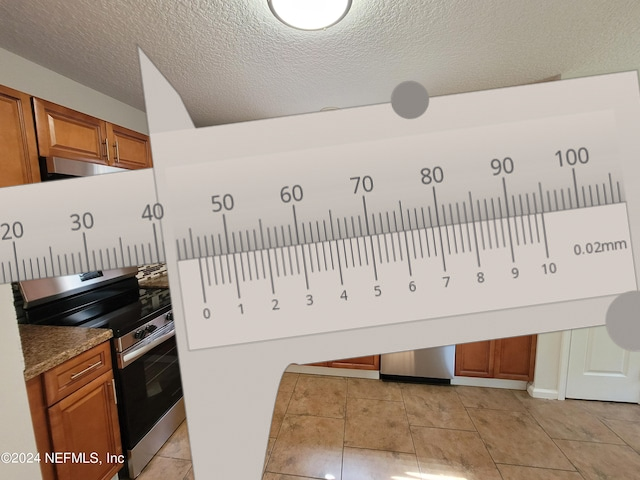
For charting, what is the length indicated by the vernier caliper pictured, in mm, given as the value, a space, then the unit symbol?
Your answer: 45.8 mm
